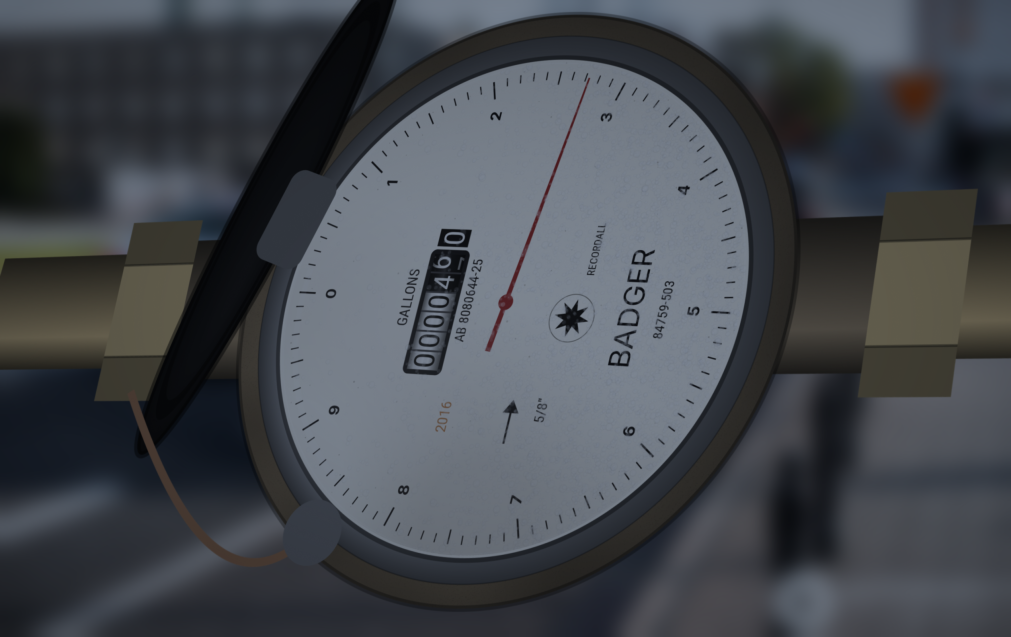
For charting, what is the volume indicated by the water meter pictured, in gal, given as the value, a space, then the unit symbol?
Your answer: 462.7 gal
